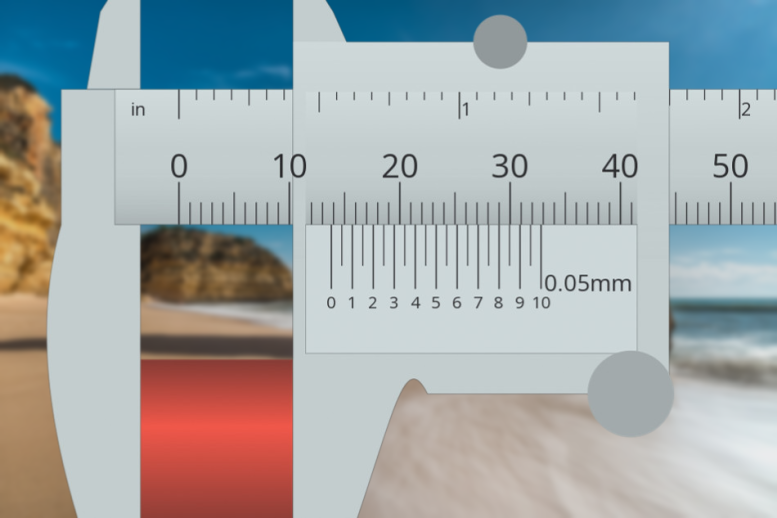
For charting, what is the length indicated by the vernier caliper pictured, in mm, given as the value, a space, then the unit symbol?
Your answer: 13.8 mm
